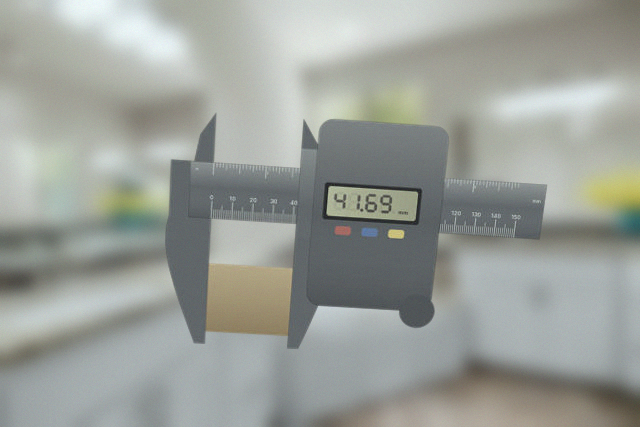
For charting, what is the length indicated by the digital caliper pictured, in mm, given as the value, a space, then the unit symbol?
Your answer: 41.69 mm
